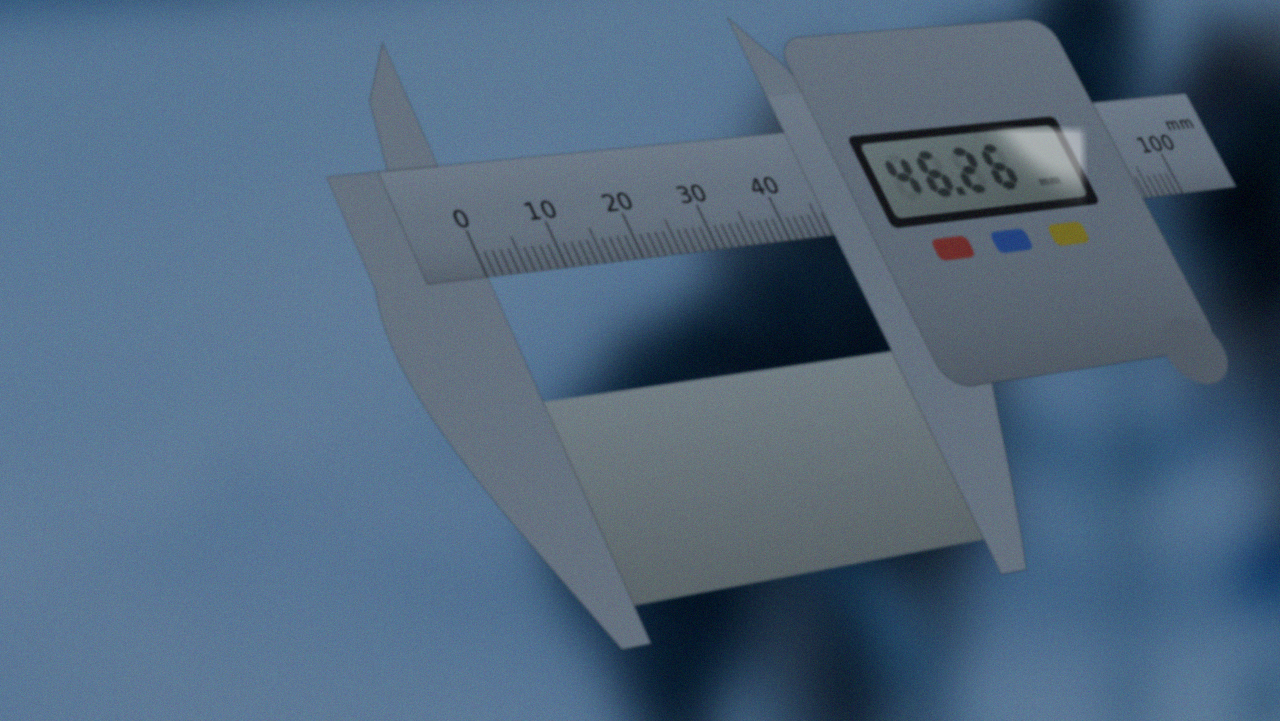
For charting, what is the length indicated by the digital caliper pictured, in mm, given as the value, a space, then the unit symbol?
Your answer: 46.26 mm
